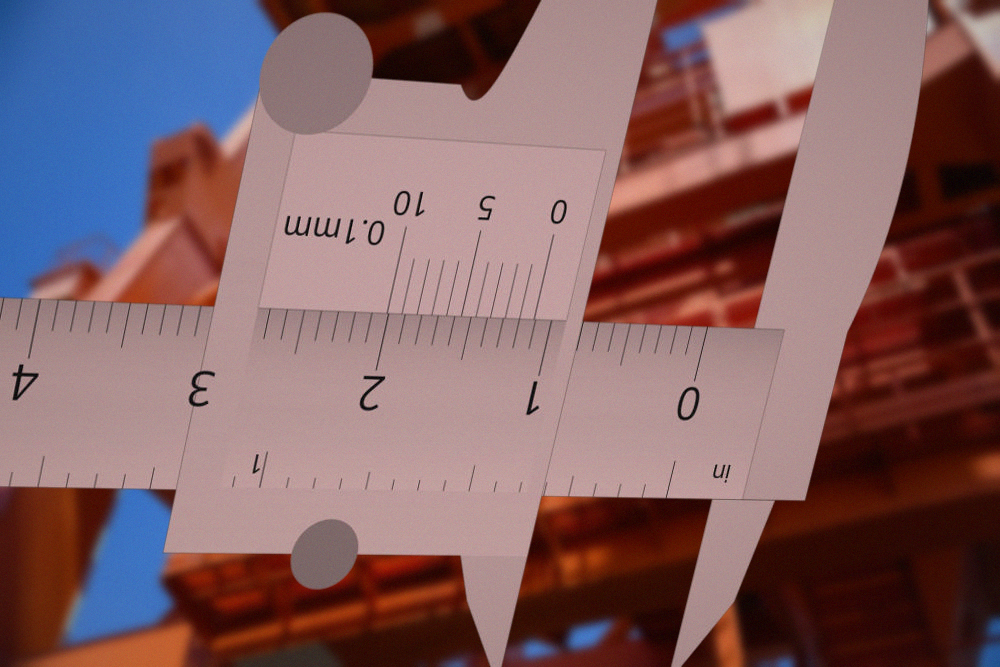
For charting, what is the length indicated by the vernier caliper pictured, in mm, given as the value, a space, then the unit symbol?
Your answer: 11.1 mm
